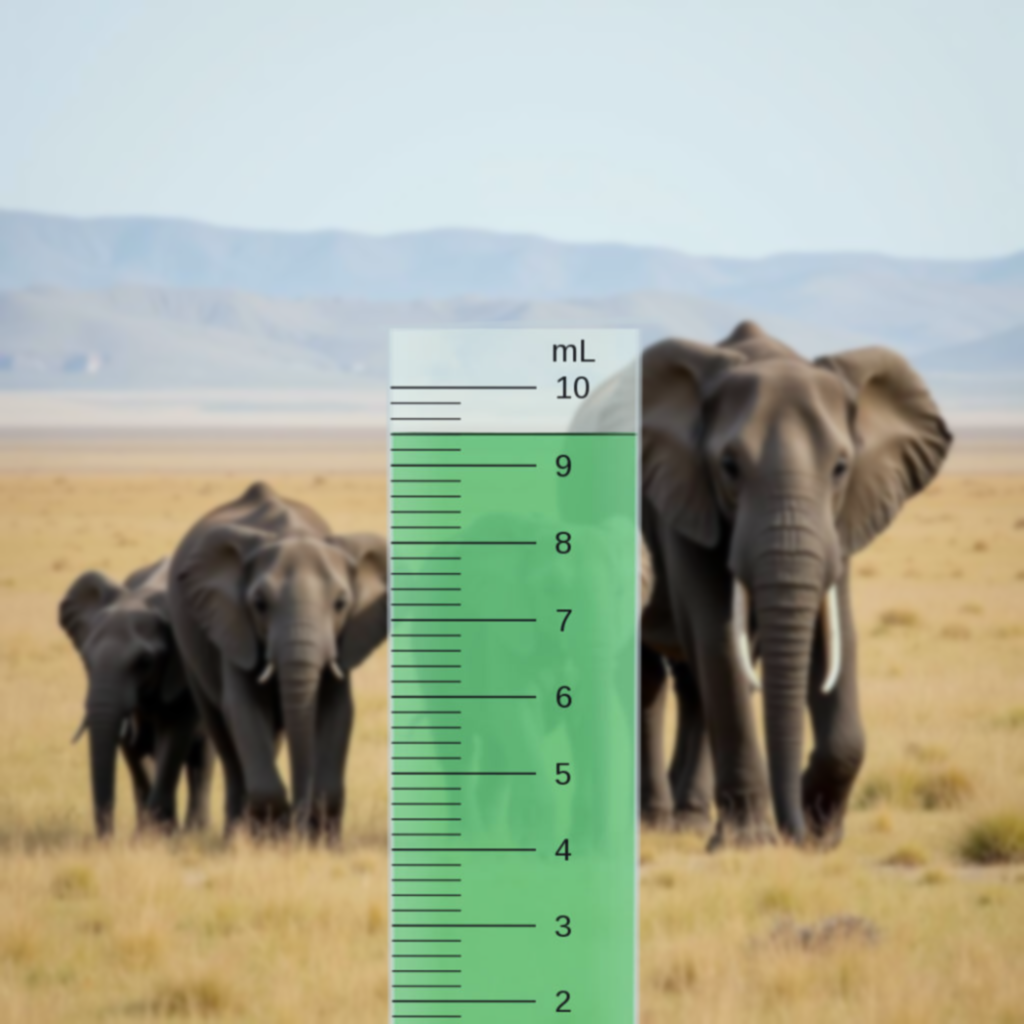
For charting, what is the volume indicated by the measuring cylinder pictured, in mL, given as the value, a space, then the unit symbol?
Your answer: 9.4 mL
